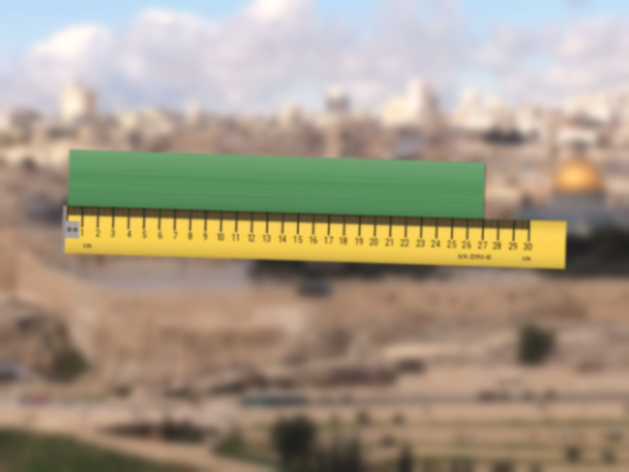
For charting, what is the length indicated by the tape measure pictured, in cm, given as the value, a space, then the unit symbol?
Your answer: 27 cm
